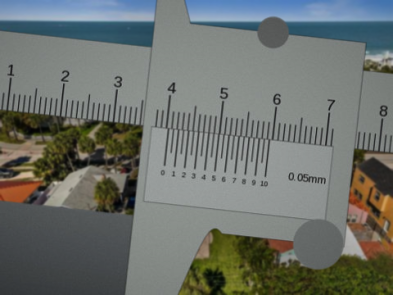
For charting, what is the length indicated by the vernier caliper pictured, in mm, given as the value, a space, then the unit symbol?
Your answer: 40.4 mm
